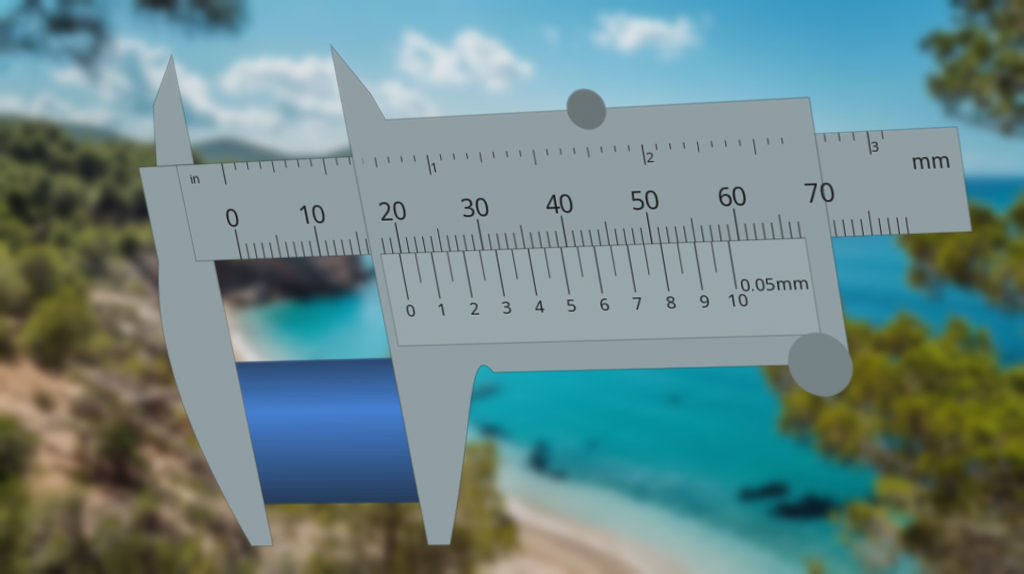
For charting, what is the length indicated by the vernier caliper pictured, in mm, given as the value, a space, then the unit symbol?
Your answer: 19.8 mm
